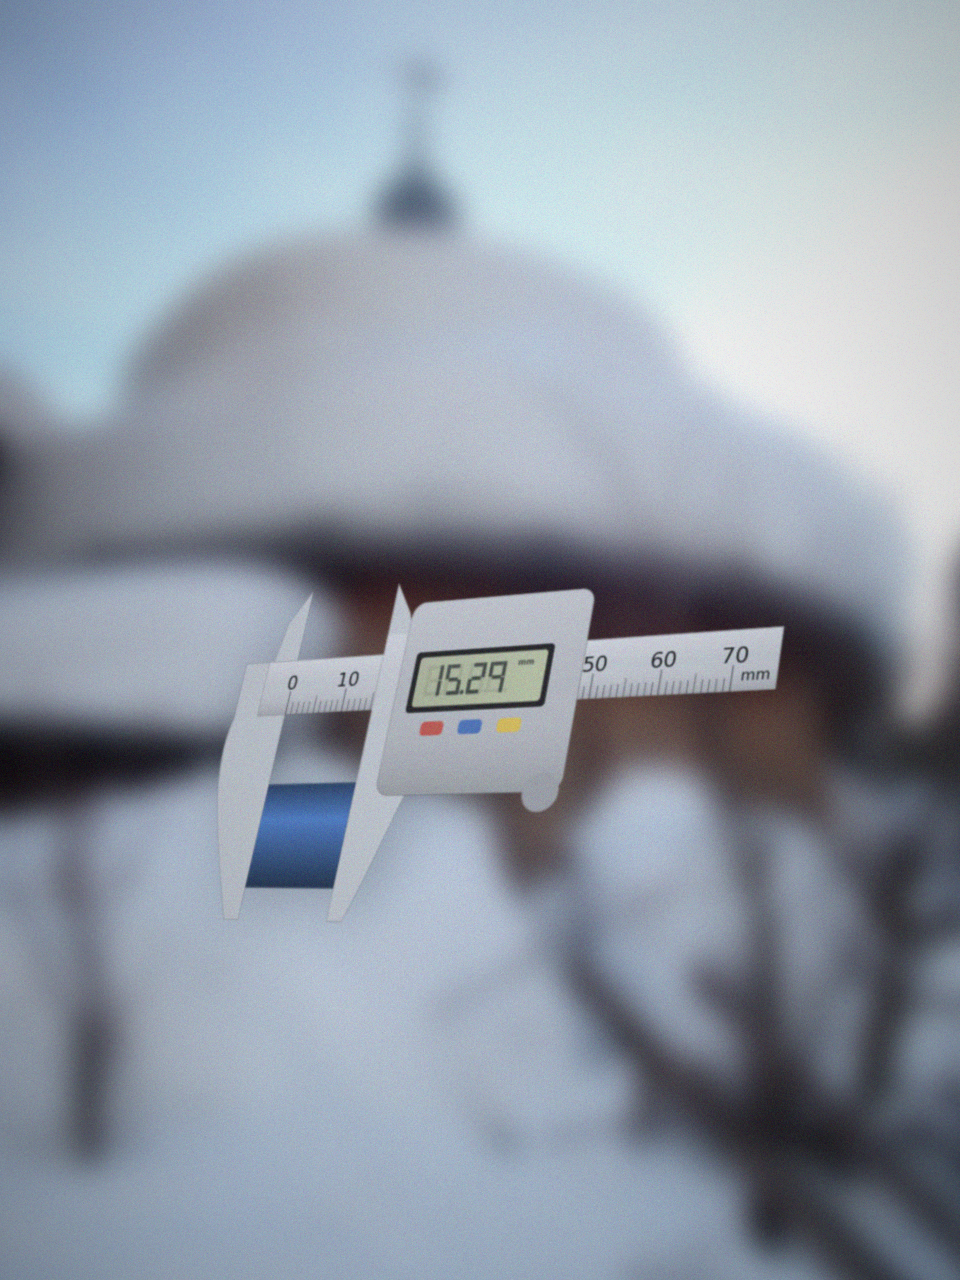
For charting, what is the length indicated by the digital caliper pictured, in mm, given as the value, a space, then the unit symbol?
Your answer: 15.29 mm
